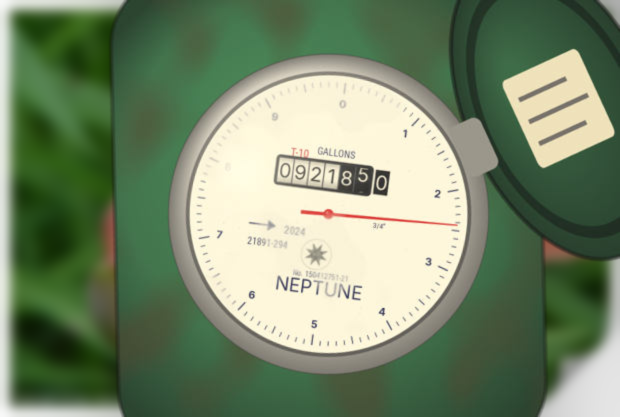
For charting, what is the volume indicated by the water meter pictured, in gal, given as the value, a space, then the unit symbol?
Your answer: 921852.4 gal
